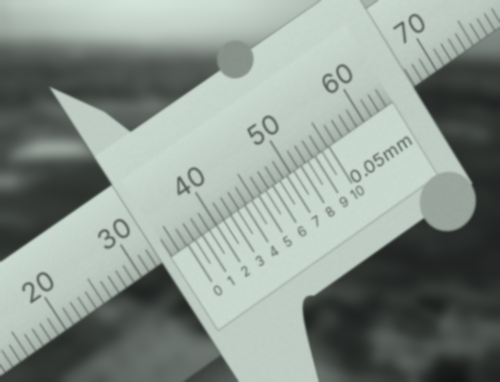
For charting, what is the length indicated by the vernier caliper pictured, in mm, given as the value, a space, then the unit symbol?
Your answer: 36.2 mm
